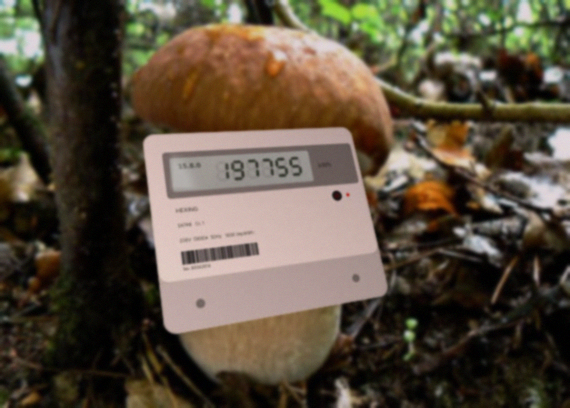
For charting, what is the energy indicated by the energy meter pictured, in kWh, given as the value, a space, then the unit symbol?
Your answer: 197755 kWh
